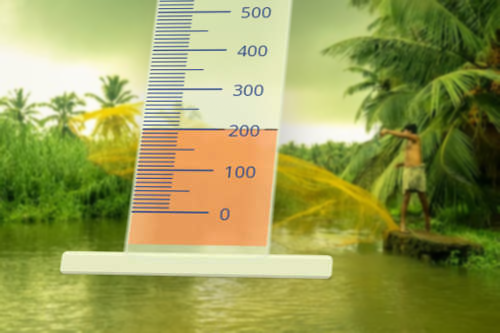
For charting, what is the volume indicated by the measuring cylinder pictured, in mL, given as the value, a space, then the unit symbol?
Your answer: 200 mL
